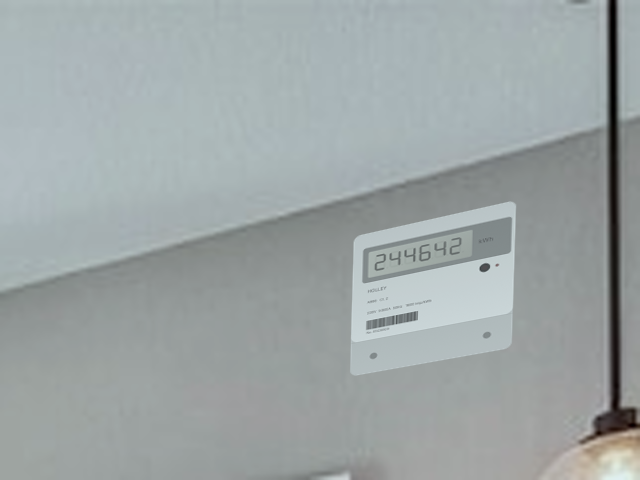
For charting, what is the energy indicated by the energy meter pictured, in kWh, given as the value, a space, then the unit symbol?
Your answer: 244642 kWh
